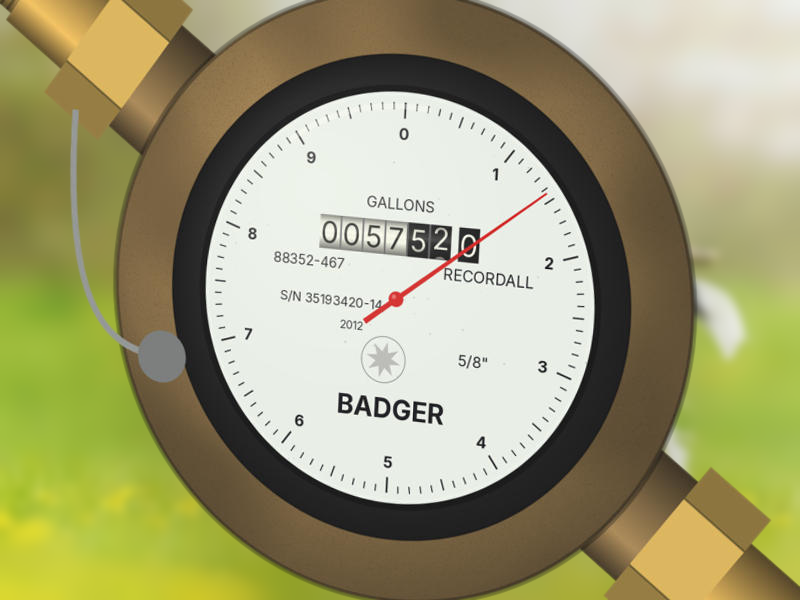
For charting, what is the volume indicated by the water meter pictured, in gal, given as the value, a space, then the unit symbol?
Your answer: 57521.4 gal
